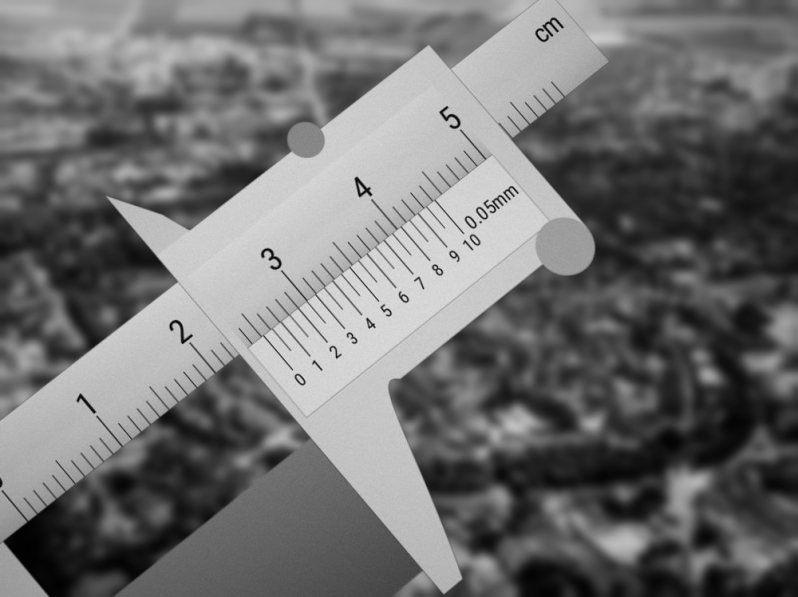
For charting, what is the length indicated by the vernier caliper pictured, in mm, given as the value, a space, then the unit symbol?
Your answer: 25.2 mm
